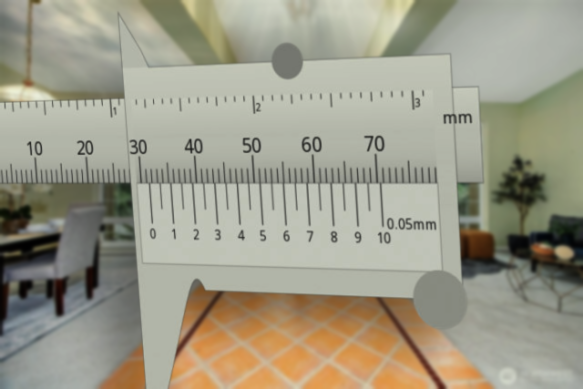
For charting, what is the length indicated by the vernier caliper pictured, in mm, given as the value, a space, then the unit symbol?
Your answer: 31.5 mm
